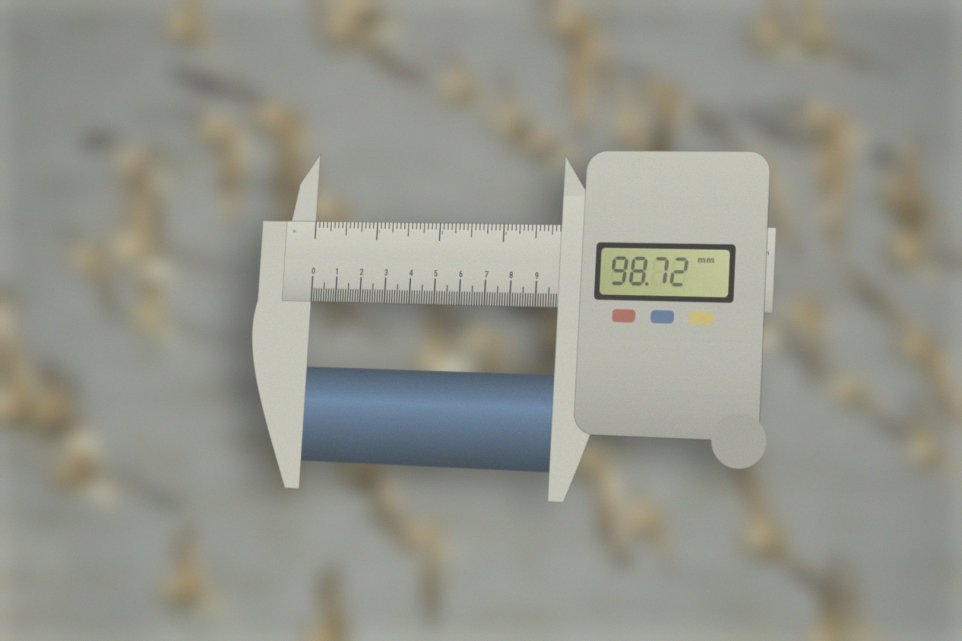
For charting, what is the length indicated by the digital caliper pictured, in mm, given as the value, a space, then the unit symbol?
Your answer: 98.72 mm
